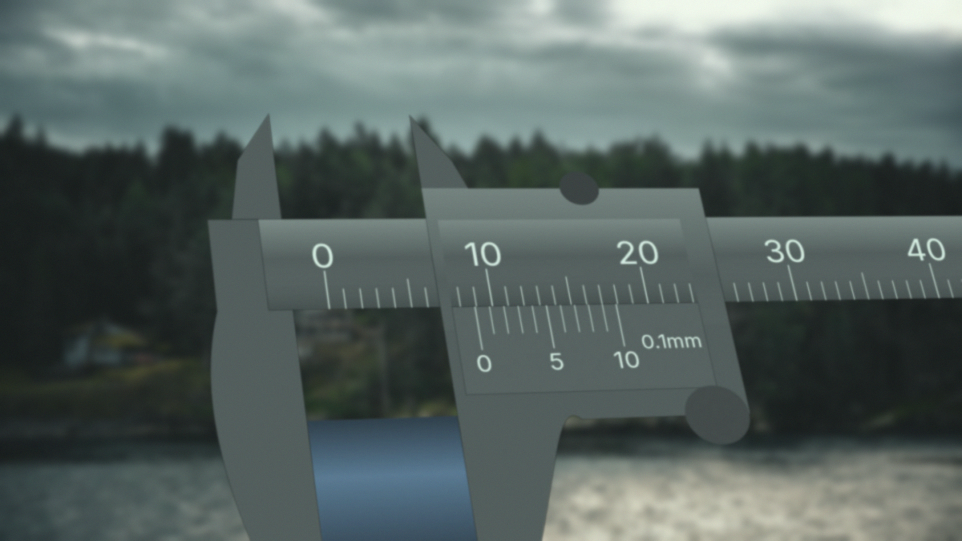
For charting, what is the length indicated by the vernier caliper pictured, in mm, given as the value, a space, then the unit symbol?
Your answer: 8.9 mm
